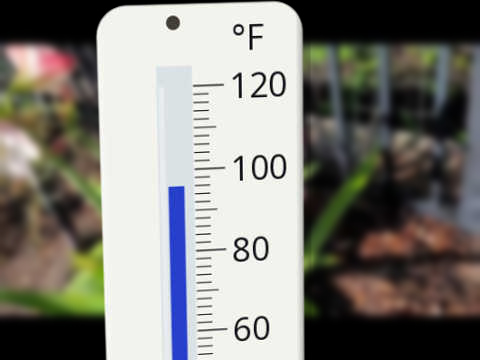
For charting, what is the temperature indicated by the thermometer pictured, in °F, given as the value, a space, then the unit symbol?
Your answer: 96 °F
